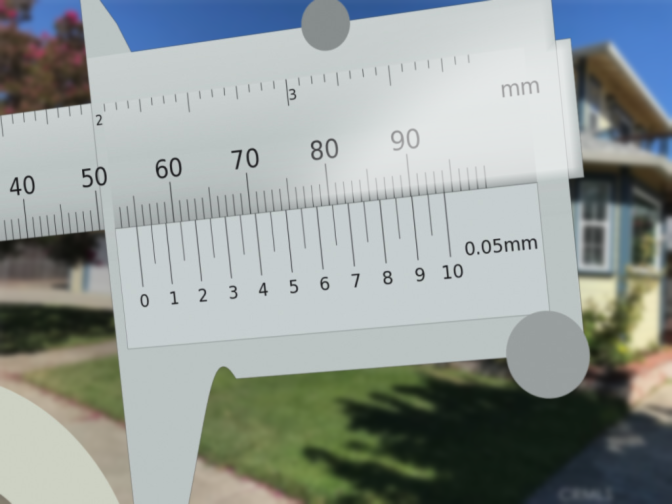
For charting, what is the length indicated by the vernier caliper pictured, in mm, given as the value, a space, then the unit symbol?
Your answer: 55.0 mm
